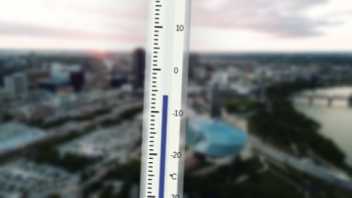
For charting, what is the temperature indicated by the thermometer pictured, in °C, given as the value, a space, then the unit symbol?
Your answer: -6 °C
